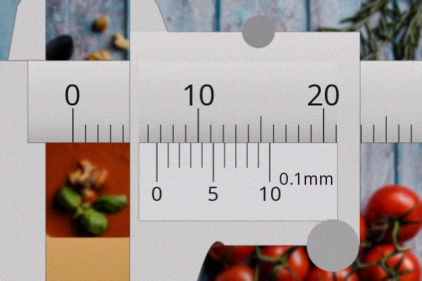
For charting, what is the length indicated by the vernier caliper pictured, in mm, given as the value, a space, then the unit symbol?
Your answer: 6.7 mm
